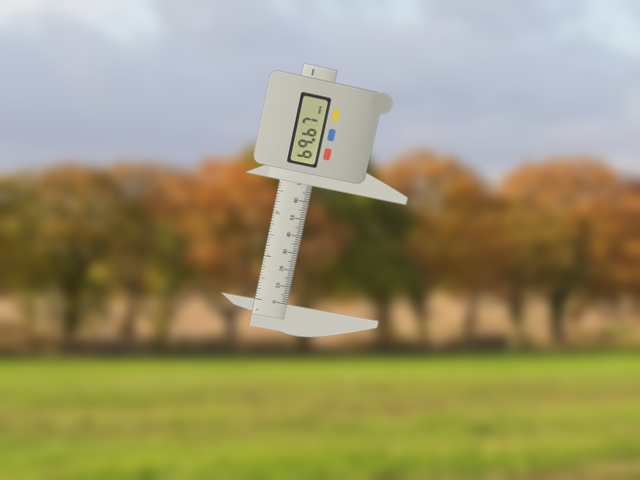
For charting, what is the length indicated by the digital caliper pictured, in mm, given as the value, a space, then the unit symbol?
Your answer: 69.67 mm
